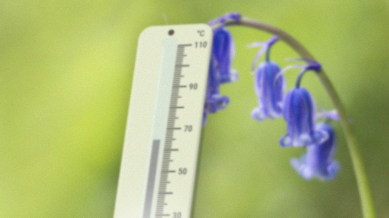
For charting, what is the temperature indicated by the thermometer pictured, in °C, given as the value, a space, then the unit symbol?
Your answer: 65 °C
